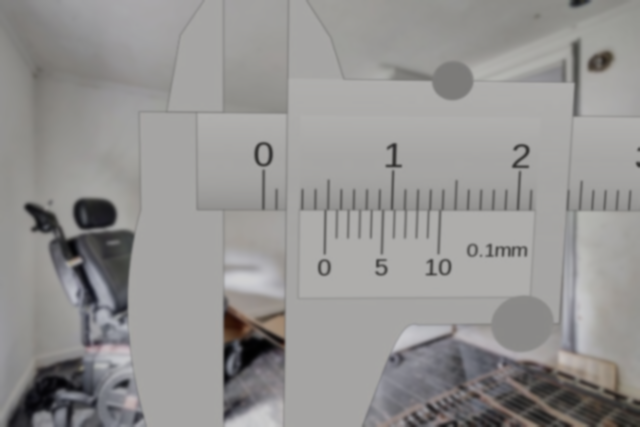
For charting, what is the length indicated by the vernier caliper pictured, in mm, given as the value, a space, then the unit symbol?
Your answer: 4.8 mm
